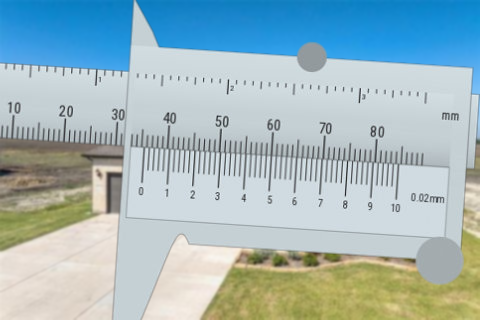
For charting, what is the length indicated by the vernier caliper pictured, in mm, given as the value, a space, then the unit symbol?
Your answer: 35.5 mm
